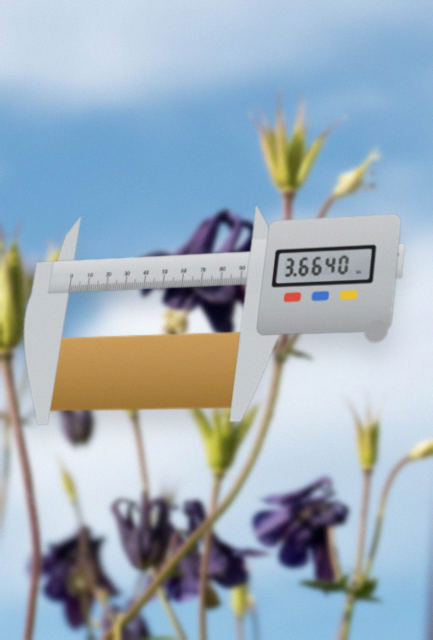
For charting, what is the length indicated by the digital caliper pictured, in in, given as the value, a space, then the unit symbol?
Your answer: 3.6640 in
